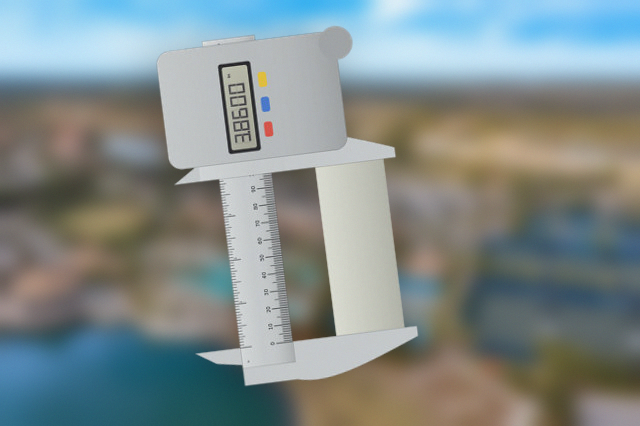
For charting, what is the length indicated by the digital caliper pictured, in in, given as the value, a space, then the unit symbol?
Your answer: 3.8600 in
